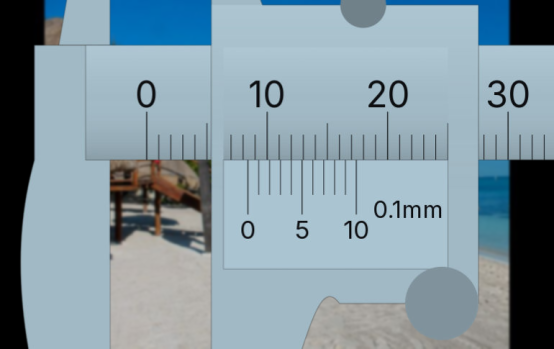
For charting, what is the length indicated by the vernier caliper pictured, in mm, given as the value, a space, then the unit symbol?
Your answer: 8.4 mm
